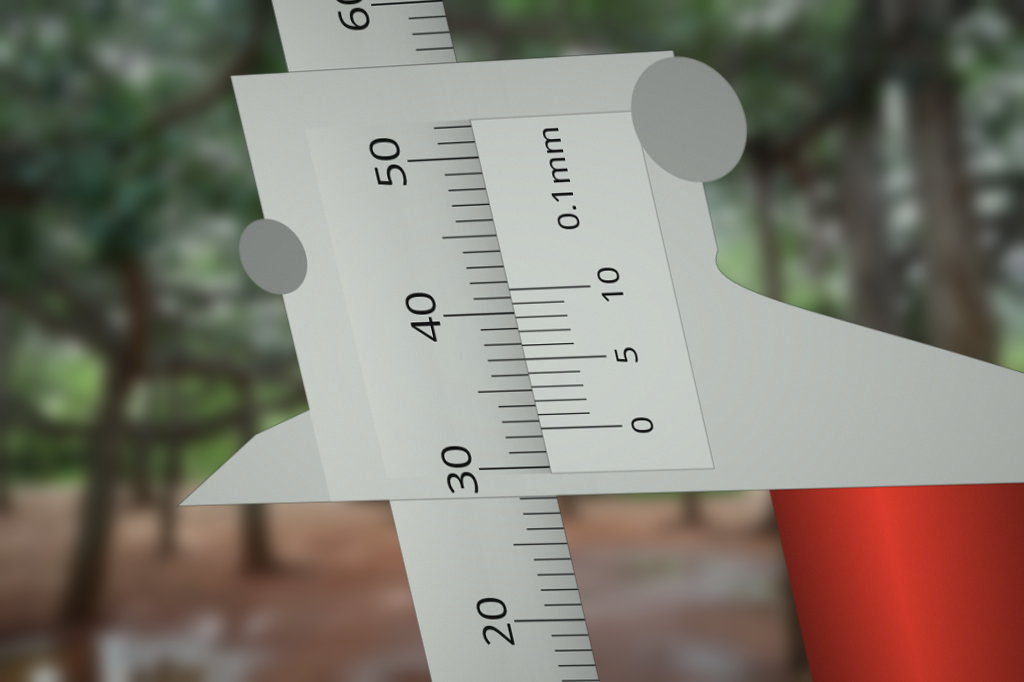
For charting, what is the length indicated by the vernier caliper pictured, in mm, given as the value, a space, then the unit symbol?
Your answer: 32.5 mm
